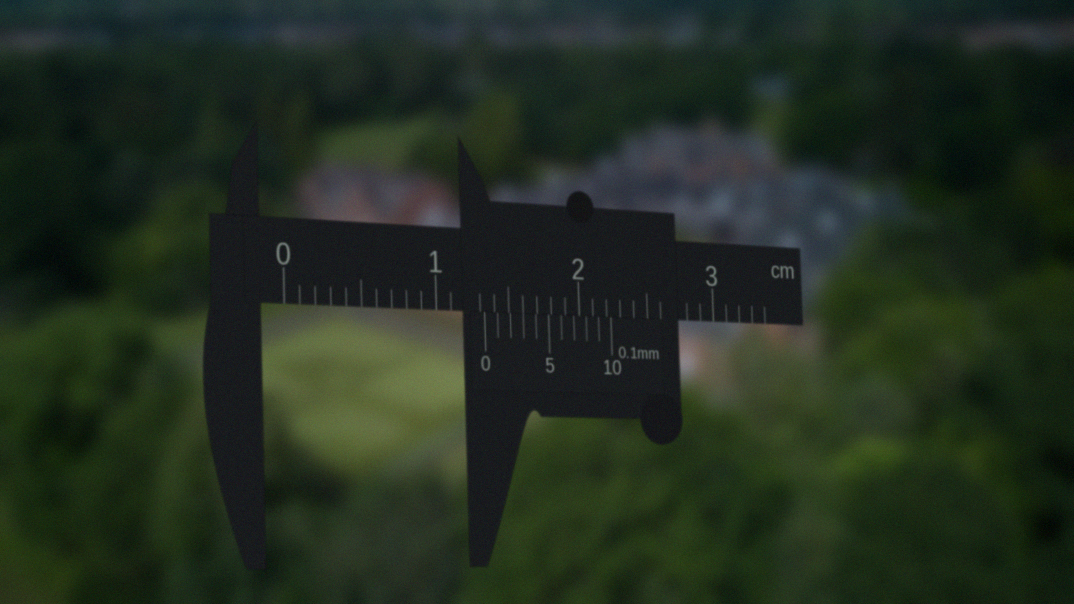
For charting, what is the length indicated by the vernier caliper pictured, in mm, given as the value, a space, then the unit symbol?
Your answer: 13.3 mm
